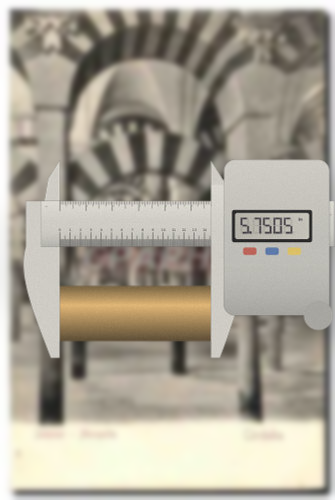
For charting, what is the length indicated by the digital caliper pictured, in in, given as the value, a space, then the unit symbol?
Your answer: 5.7505 in
